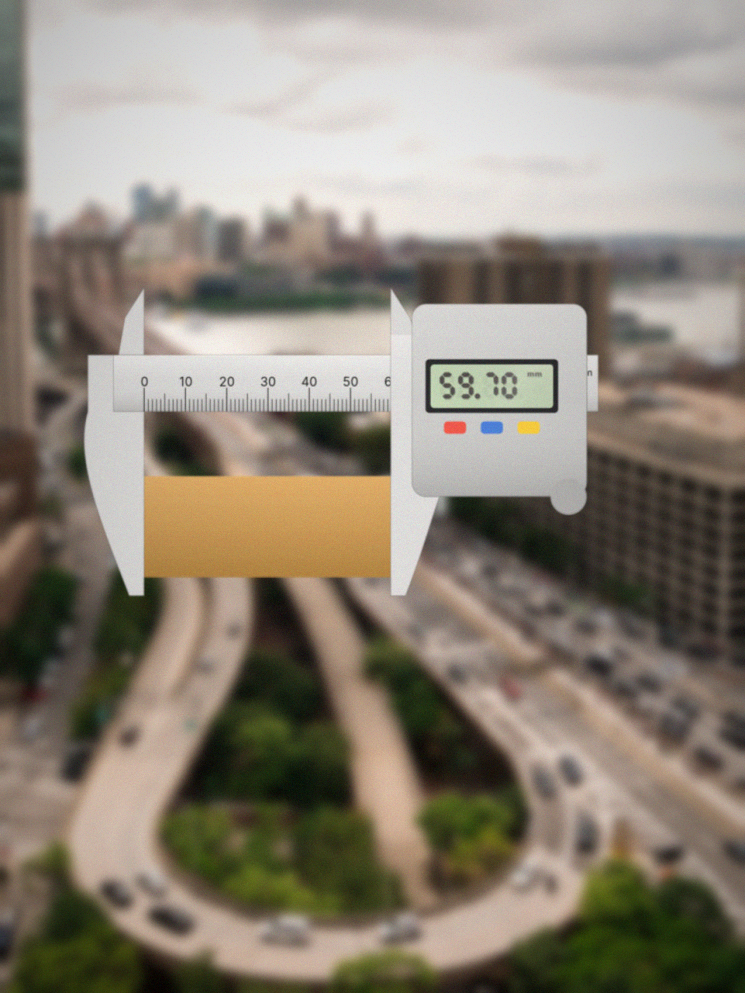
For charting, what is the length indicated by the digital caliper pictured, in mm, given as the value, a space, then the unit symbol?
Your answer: 59.70 mm
